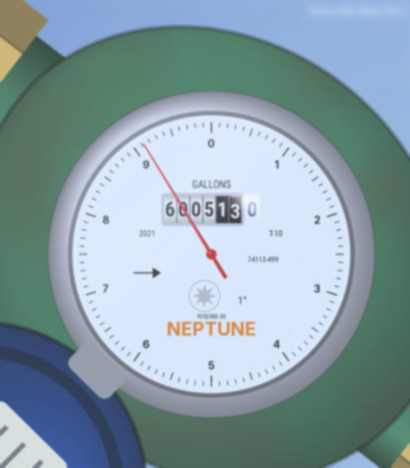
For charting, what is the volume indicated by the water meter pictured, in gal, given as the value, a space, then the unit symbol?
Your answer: 6005129.1 gal
